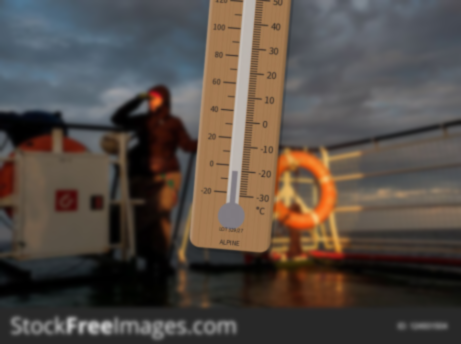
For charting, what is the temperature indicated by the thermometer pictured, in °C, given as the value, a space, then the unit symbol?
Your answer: -20 °C
